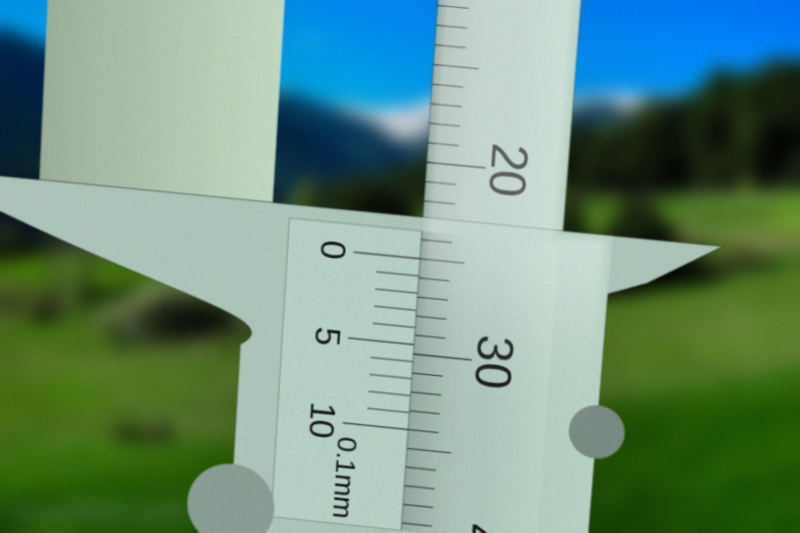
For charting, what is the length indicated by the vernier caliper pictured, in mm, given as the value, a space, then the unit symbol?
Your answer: 25.0 mm
